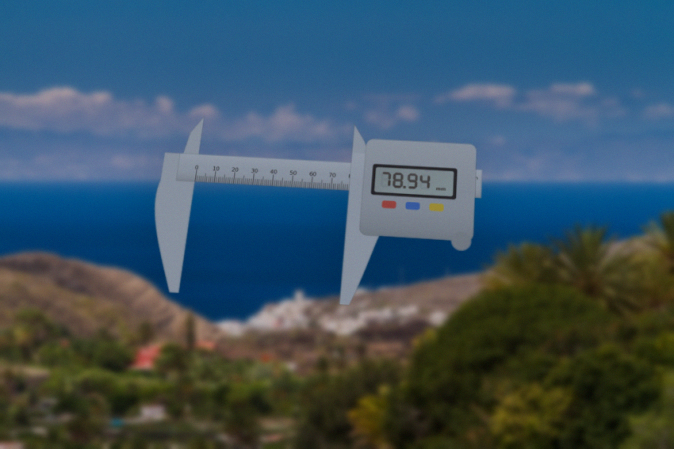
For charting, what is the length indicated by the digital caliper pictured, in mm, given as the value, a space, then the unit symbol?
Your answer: 78.94 mm
